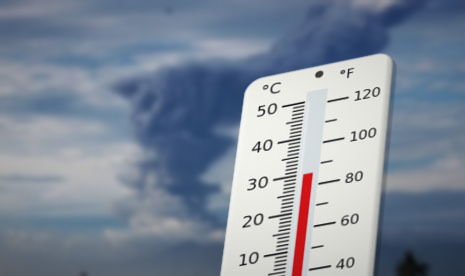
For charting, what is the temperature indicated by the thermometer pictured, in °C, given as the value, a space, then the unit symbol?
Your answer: 30 °C
